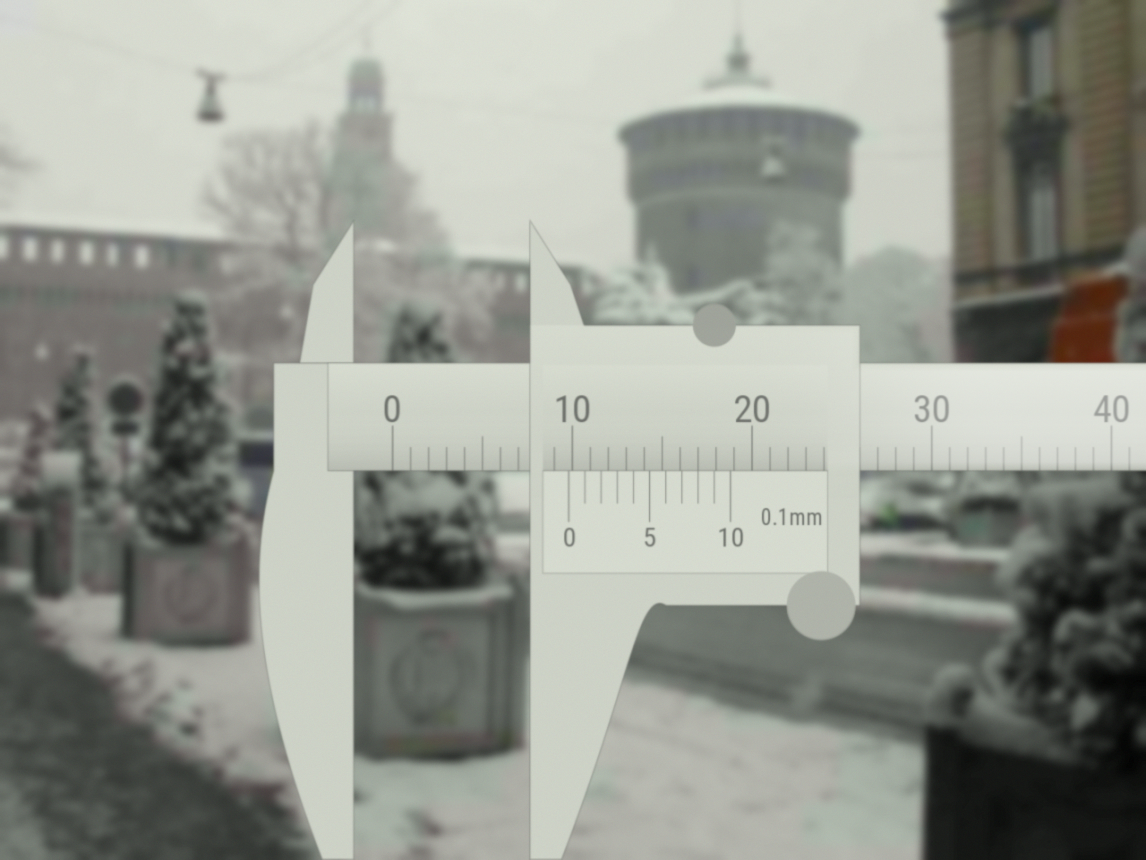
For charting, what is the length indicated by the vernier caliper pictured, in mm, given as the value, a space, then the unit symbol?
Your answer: 9.8 mm
